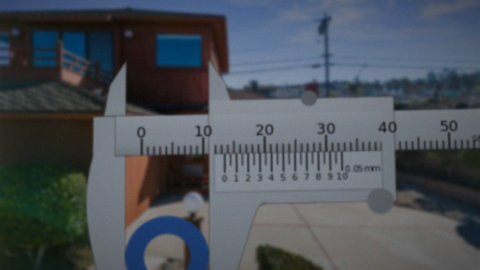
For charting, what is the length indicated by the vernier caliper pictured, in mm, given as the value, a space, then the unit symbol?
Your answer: 13.5 mm
